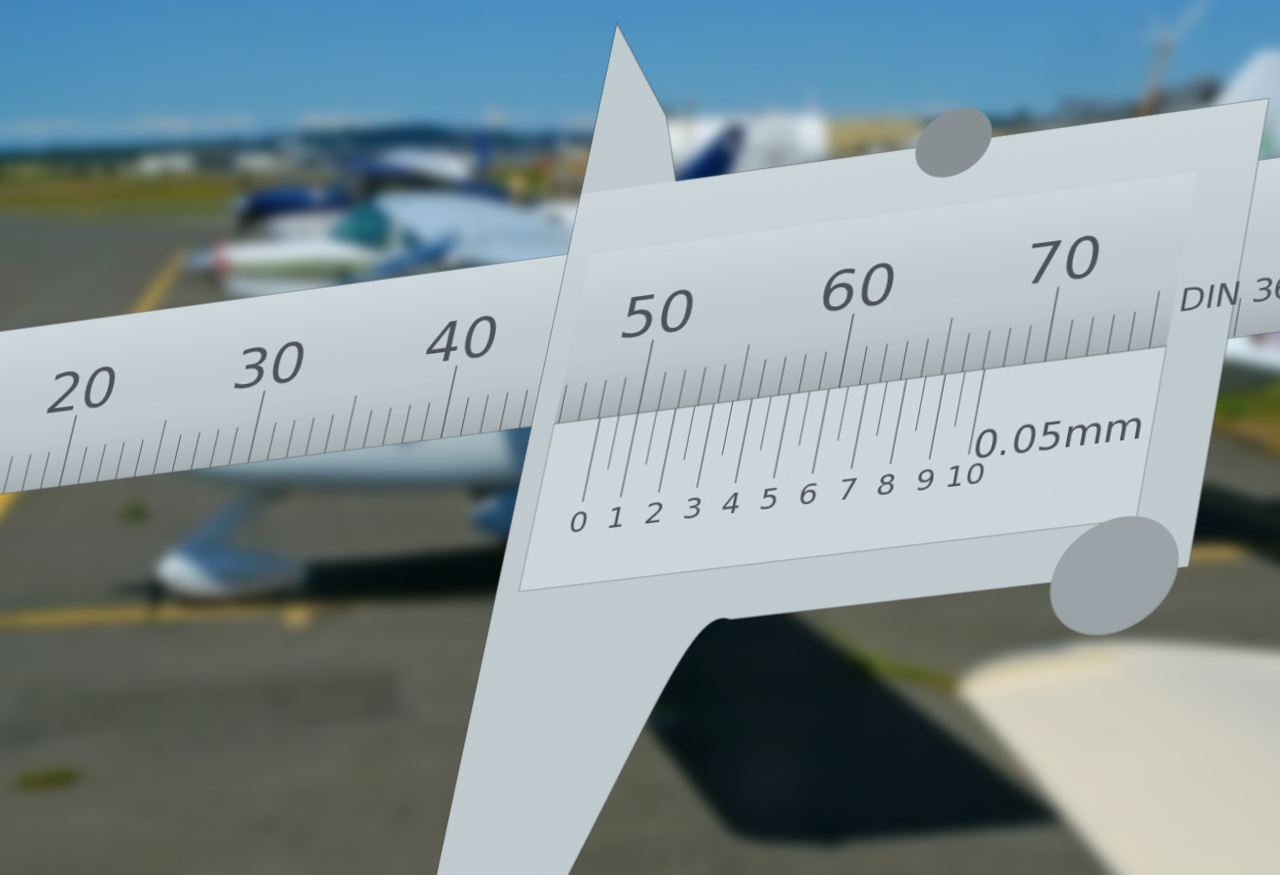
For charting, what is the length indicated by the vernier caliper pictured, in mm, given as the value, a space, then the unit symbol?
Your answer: 48.1 mm
